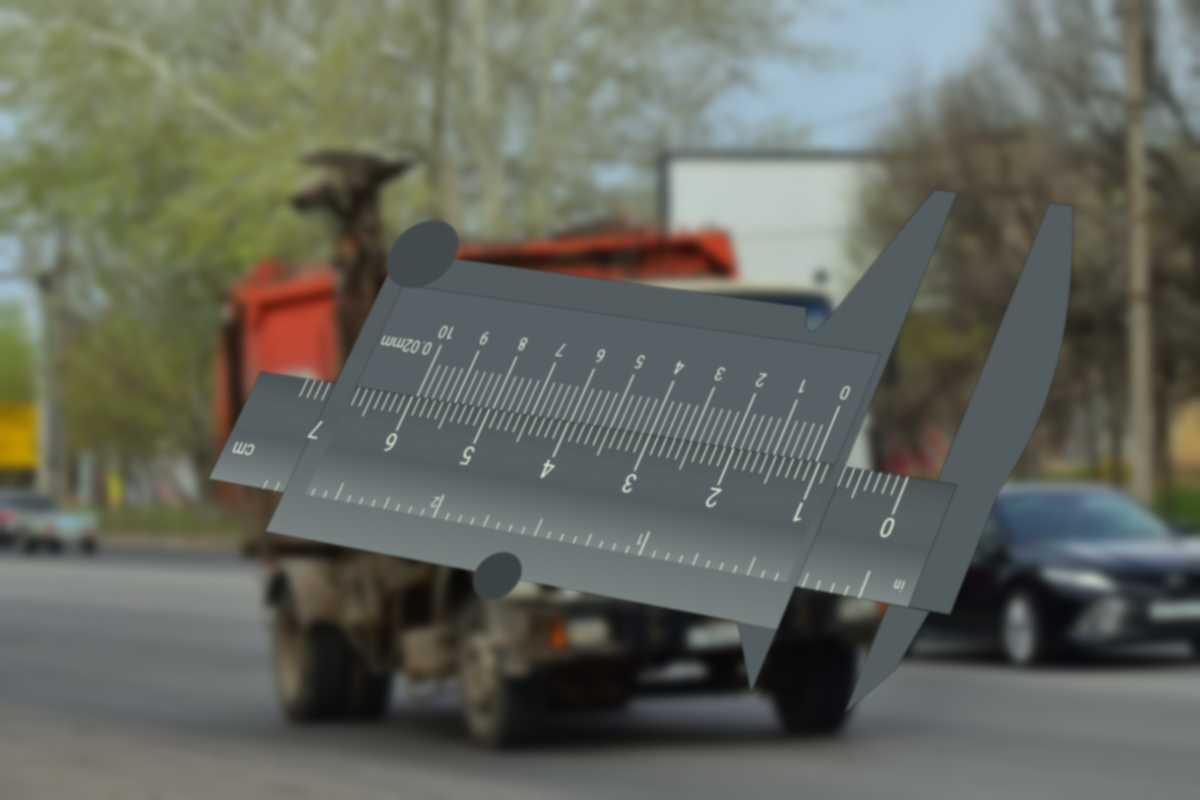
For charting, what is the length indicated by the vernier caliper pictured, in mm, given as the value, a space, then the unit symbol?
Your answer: 10.4 mm
